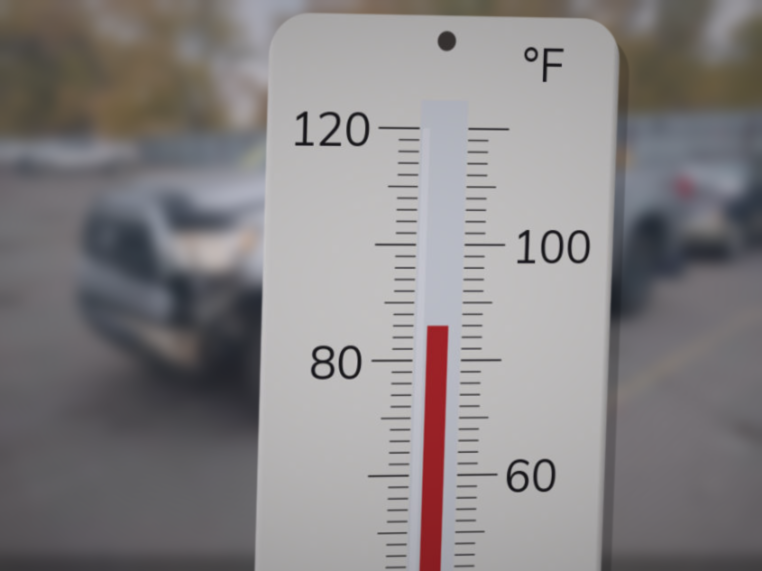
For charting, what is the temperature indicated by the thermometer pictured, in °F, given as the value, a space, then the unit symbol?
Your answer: 86 °F
